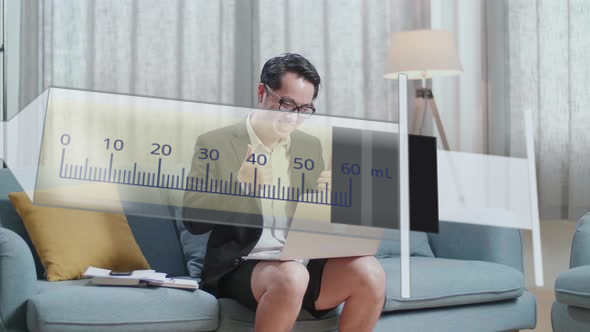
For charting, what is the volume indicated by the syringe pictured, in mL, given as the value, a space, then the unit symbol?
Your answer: 56 mL
